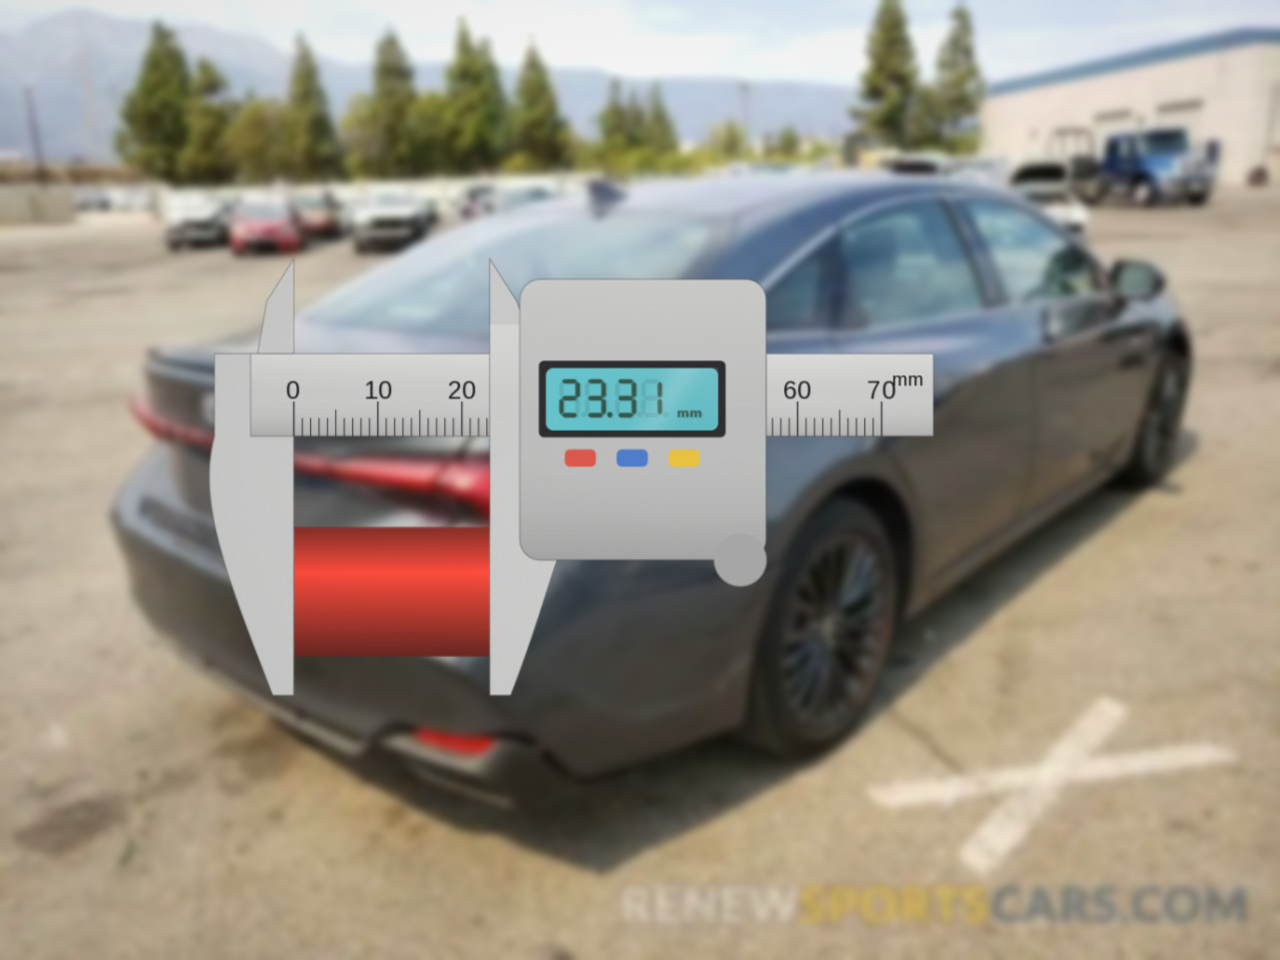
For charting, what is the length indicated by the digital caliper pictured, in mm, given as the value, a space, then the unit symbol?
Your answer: 23.31 mm
